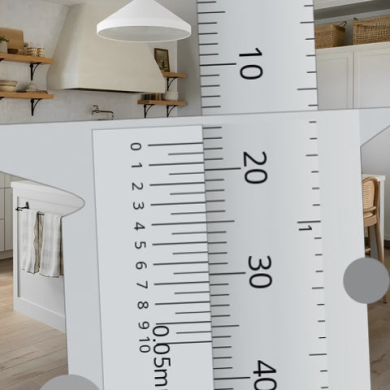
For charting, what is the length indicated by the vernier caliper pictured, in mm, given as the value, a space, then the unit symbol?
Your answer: 17.4 mm
